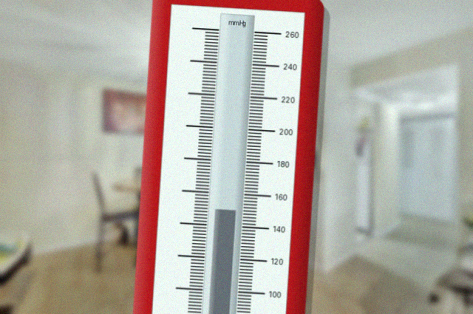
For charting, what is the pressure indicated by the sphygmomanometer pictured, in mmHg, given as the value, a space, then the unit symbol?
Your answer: 150 mmHg
